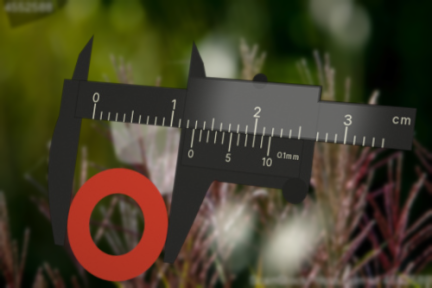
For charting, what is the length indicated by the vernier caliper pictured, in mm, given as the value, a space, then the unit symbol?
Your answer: 12.8 mm
